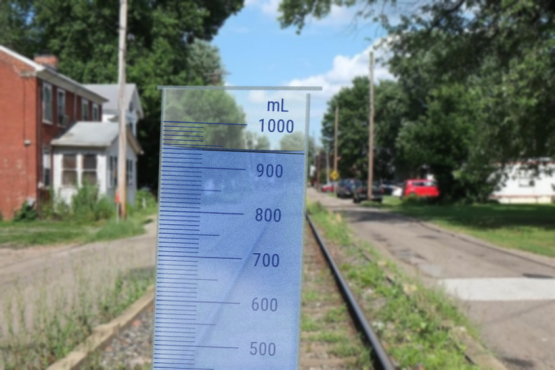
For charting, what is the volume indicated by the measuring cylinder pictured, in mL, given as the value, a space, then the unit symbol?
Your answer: 940 mL
